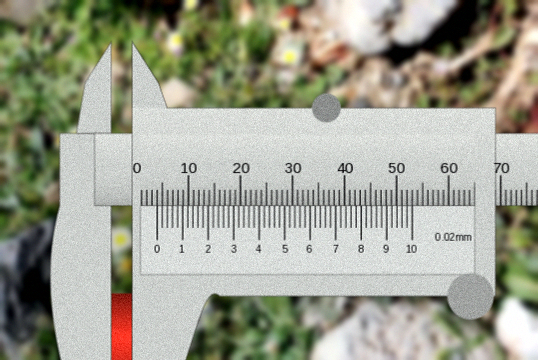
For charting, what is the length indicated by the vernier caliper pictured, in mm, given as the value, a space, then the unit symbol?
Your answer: 4.0 mm
